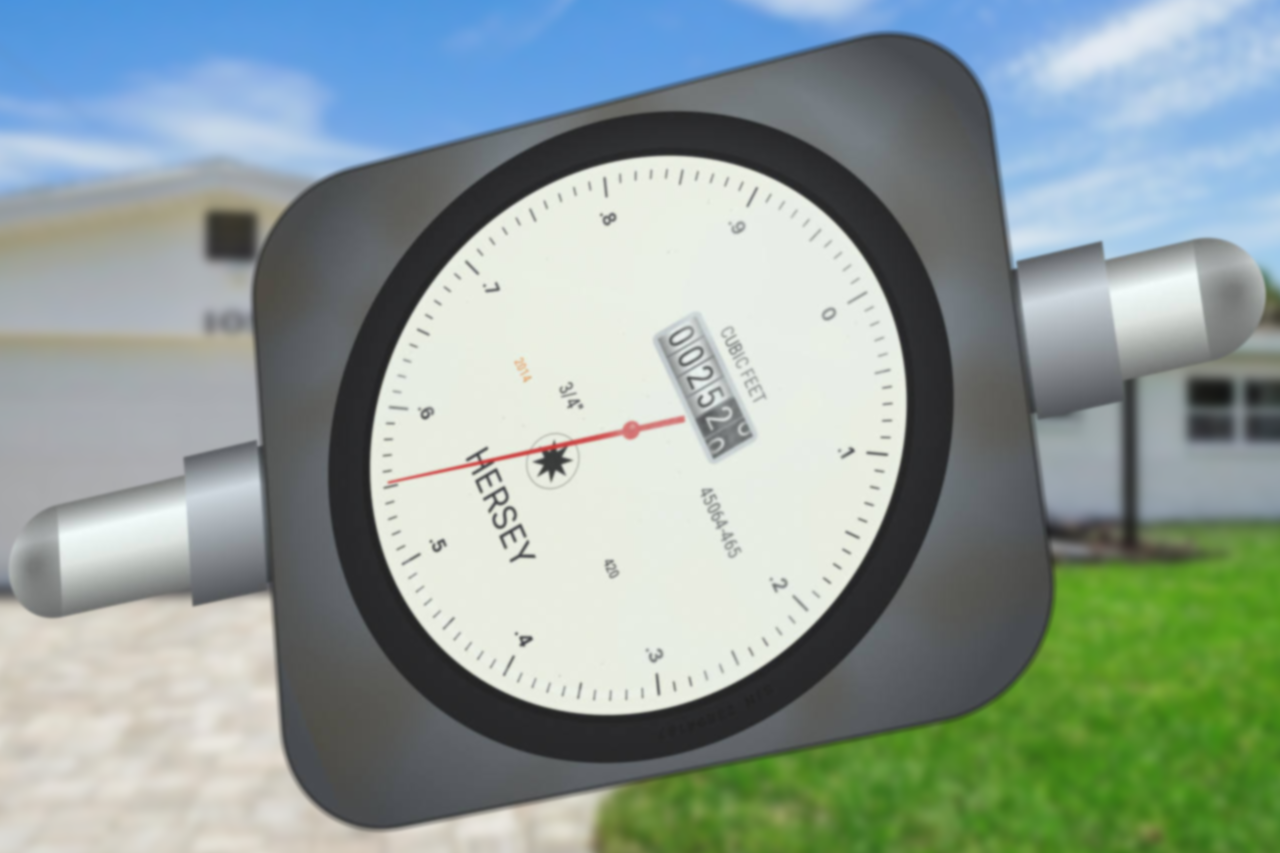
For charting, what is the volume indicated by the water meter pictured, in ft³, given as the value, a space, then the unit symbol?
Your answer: 2528.55 ft³
